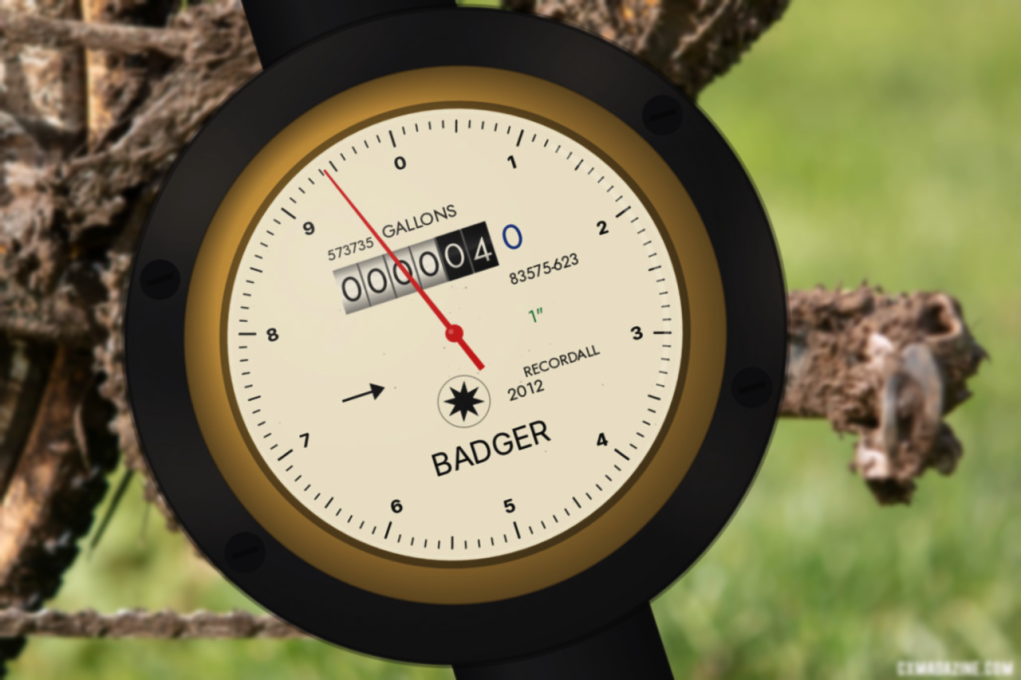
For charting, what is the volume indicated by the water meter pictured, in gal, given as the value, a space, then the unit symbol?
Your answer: 39.4 gal
